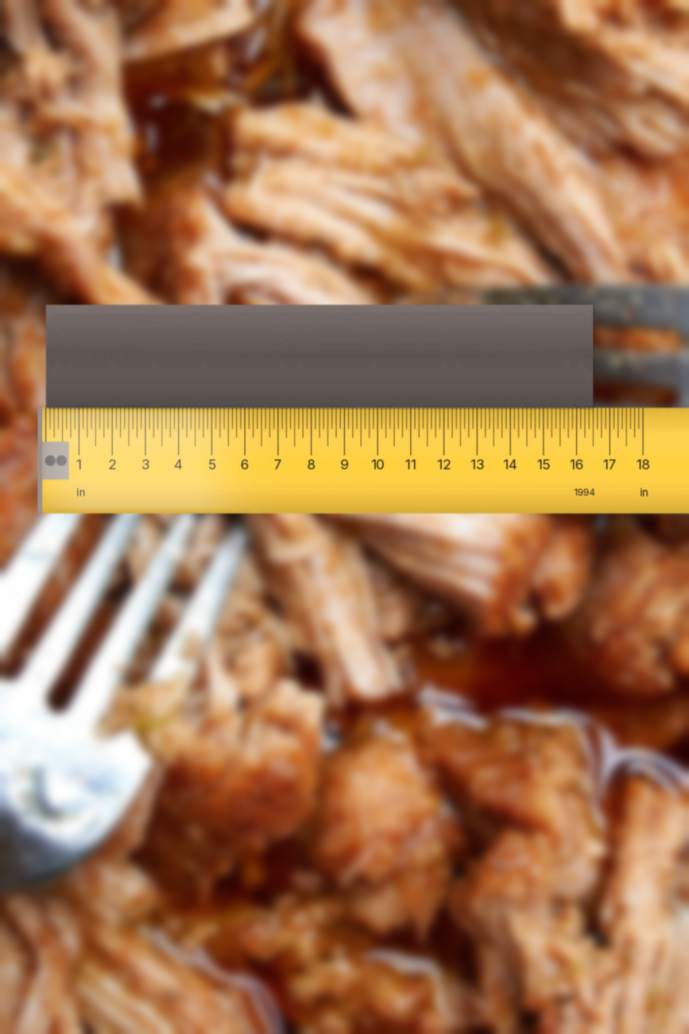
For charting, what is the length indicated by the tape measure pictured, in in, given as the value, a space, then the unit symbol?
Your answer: 16.5 in
